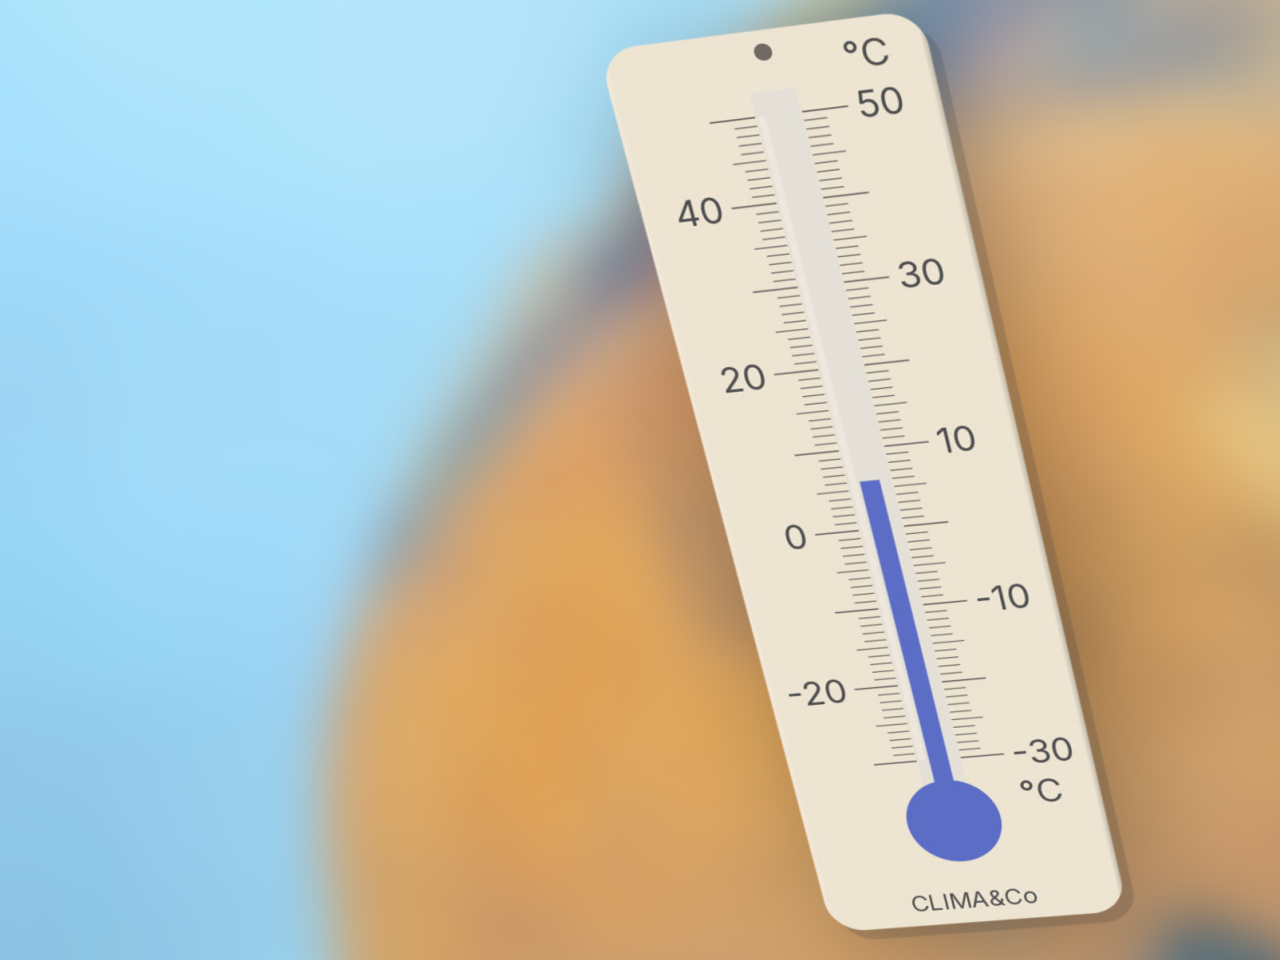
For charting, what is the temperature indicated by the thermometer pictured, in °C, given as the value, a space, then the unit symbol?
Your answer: 6 °C
